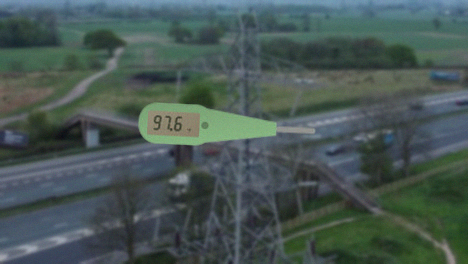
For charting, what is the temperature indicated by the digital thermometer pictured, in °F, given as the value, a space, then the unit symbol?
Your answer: 97.6 °F
